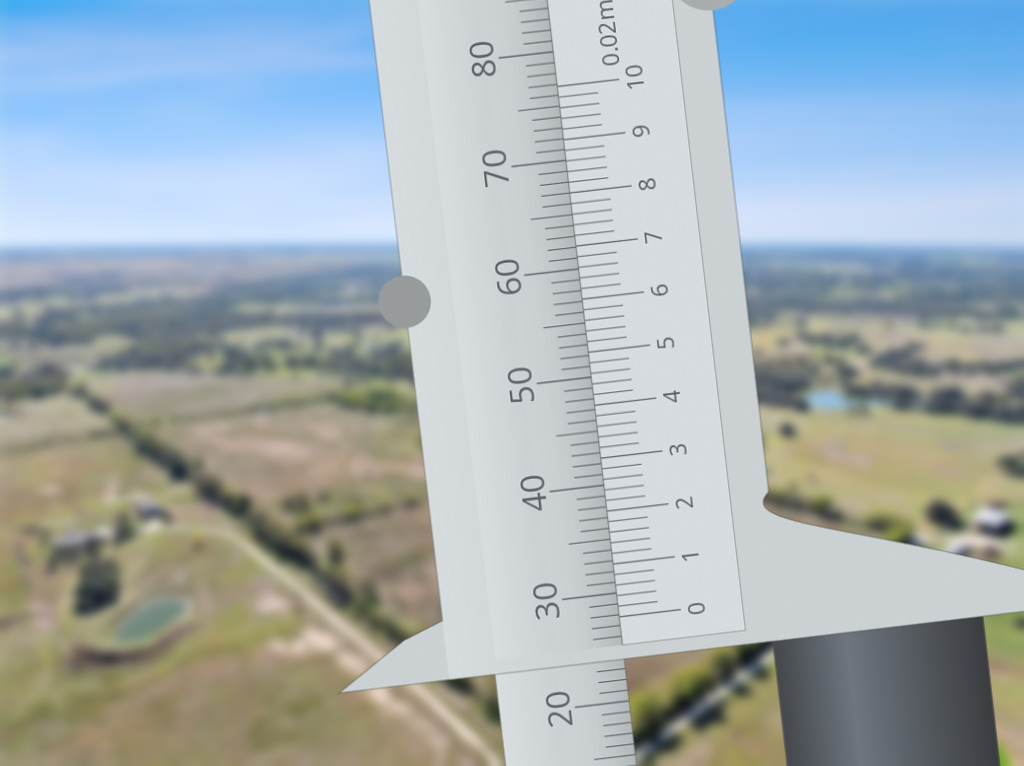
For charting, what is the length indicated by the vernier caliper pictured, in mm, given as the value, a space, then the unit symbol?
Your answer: 27.8 mm
